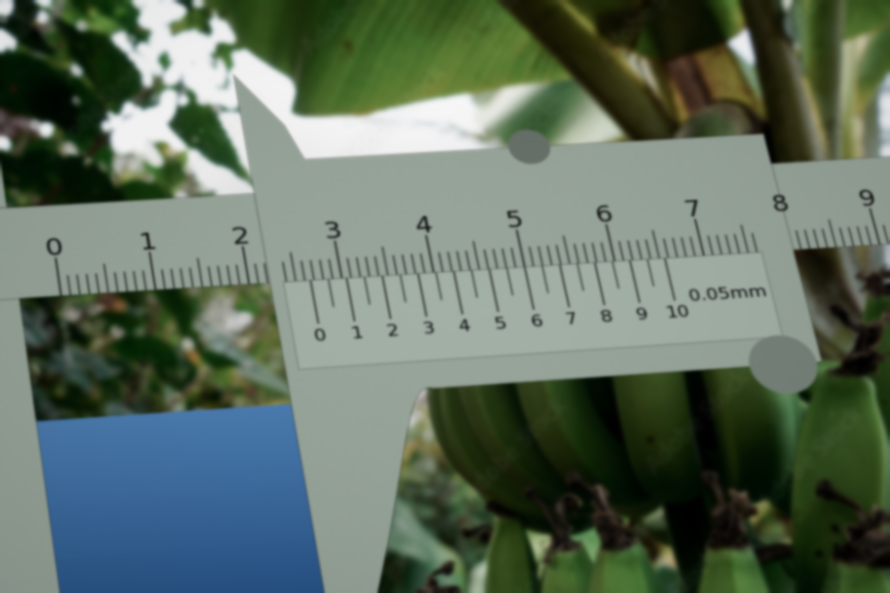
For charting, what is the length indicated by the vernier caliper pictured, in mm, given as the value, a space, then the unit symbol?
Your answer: 26.6 mm
